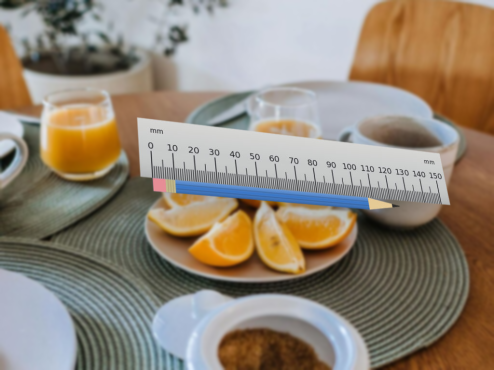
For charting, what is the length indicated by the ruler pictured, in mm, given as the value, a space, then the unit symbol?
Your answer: 125 mm
